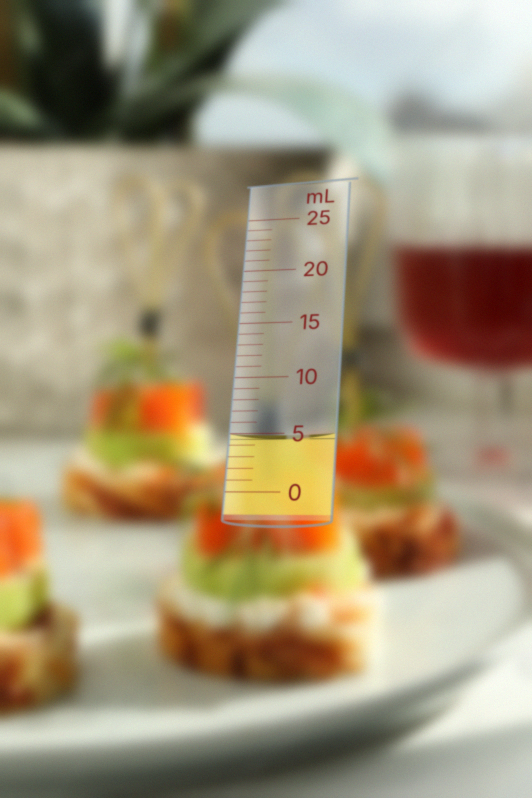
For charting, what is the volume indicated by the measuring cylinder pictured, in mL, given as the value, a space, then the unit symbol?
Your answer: 4.5 mL
